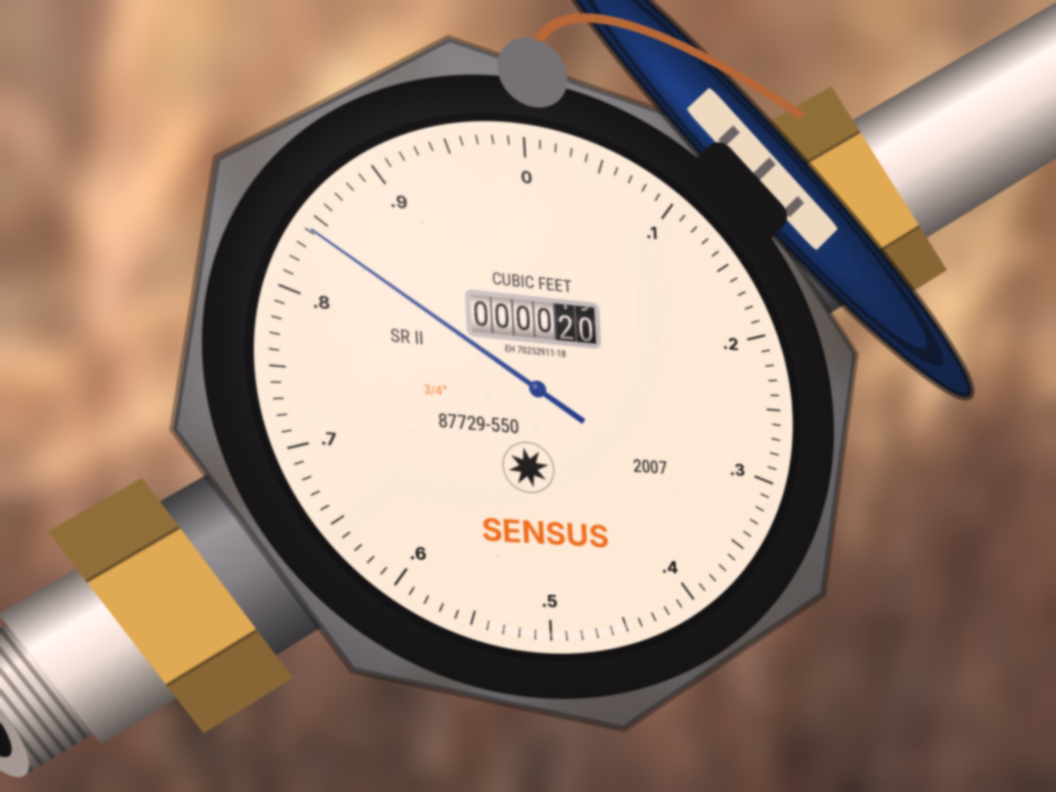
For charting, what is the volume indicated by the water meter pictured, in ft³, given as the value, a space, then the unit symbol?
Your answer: 19.84 ft³
